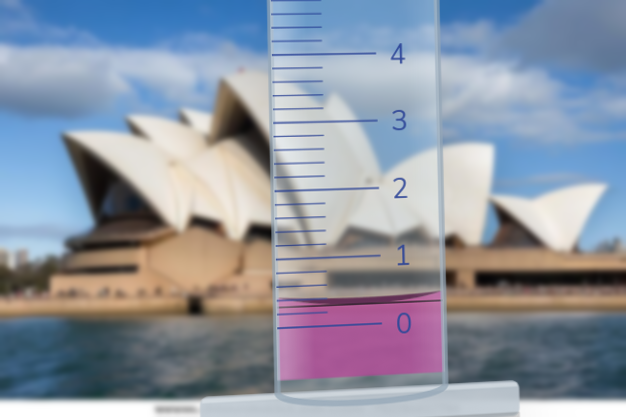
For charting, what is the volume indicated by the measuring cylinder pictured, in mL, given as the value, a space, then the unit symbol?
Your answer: 0.3 mL
